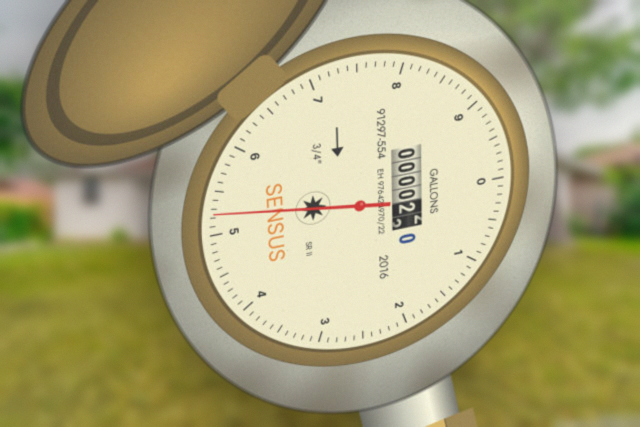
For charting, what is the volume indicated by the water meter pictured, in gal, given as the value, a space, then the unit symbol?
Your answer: 225.2 gal
